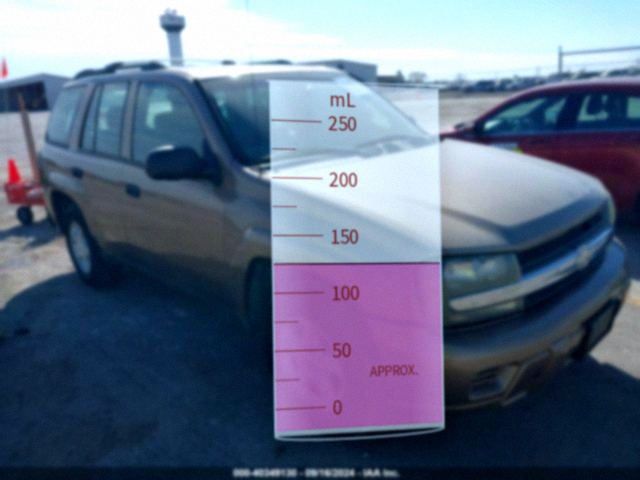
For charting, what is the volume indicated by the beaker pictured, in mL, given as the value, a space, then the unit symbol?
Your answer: 125 mL
